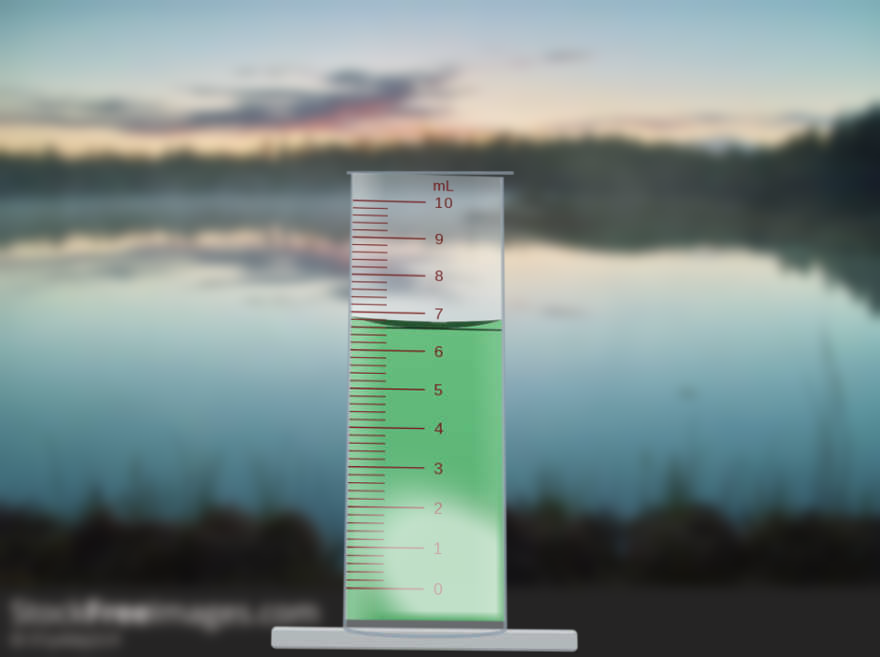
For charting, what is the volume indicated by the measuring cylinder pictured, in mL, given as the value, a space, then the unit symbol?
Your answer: 6.6 mL
